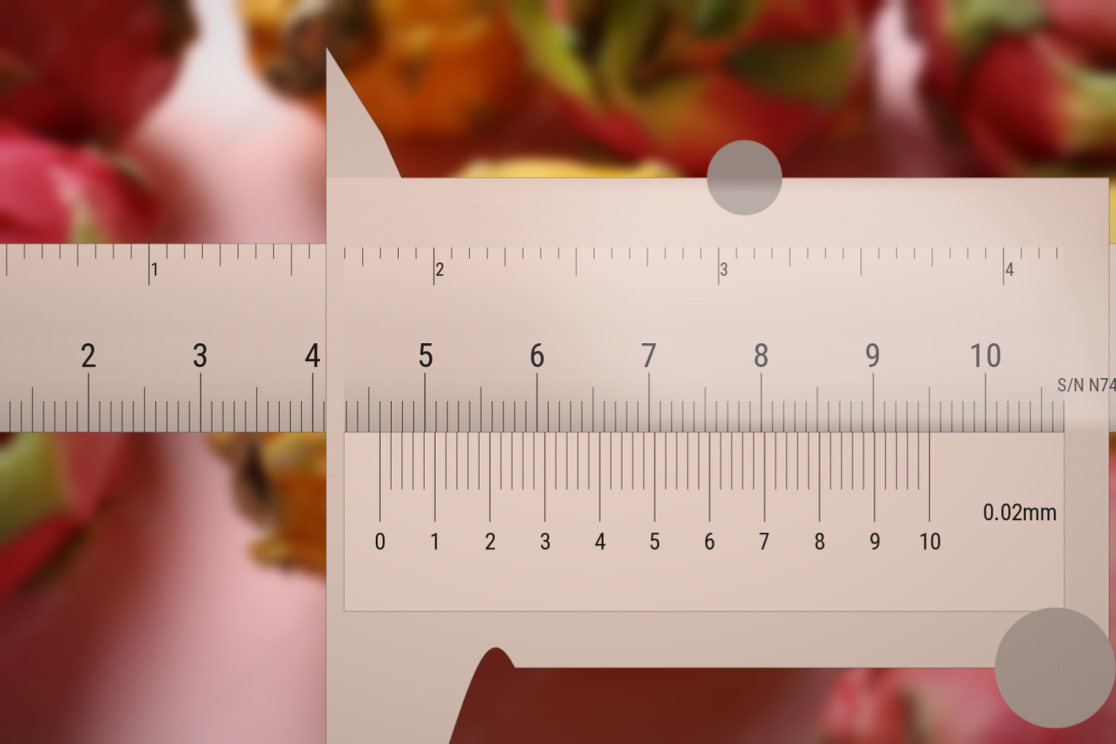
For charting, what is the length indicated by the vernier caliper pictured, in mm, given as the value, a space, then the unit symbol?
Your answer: 46.0 mm
